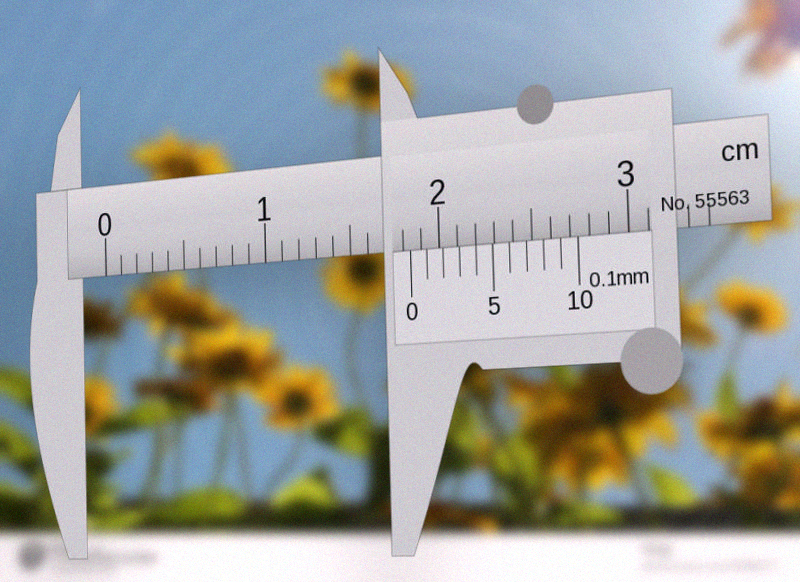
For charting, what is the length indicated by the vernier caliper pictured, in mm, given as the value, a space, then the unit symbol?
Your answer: 18.4 mm
